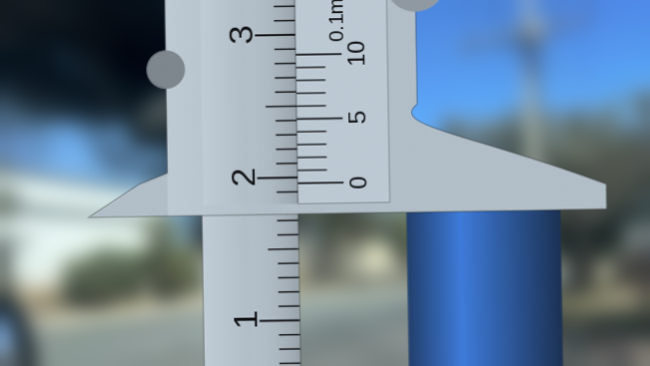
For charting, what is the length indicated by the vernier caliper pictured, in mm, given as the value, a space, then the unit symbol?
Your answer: 19.6 mm
